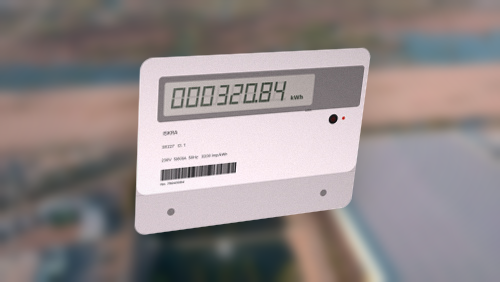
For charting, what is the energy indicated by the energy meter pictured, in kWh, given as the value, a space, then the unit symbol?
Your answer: 320.84 kWh
